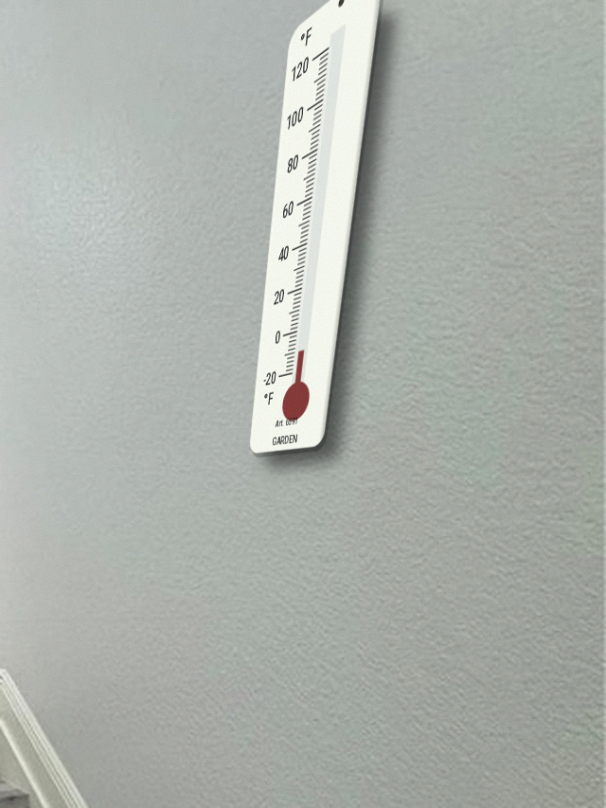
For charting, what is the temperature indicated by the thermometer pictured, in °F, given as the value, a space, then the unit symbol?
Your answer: -10 °F
